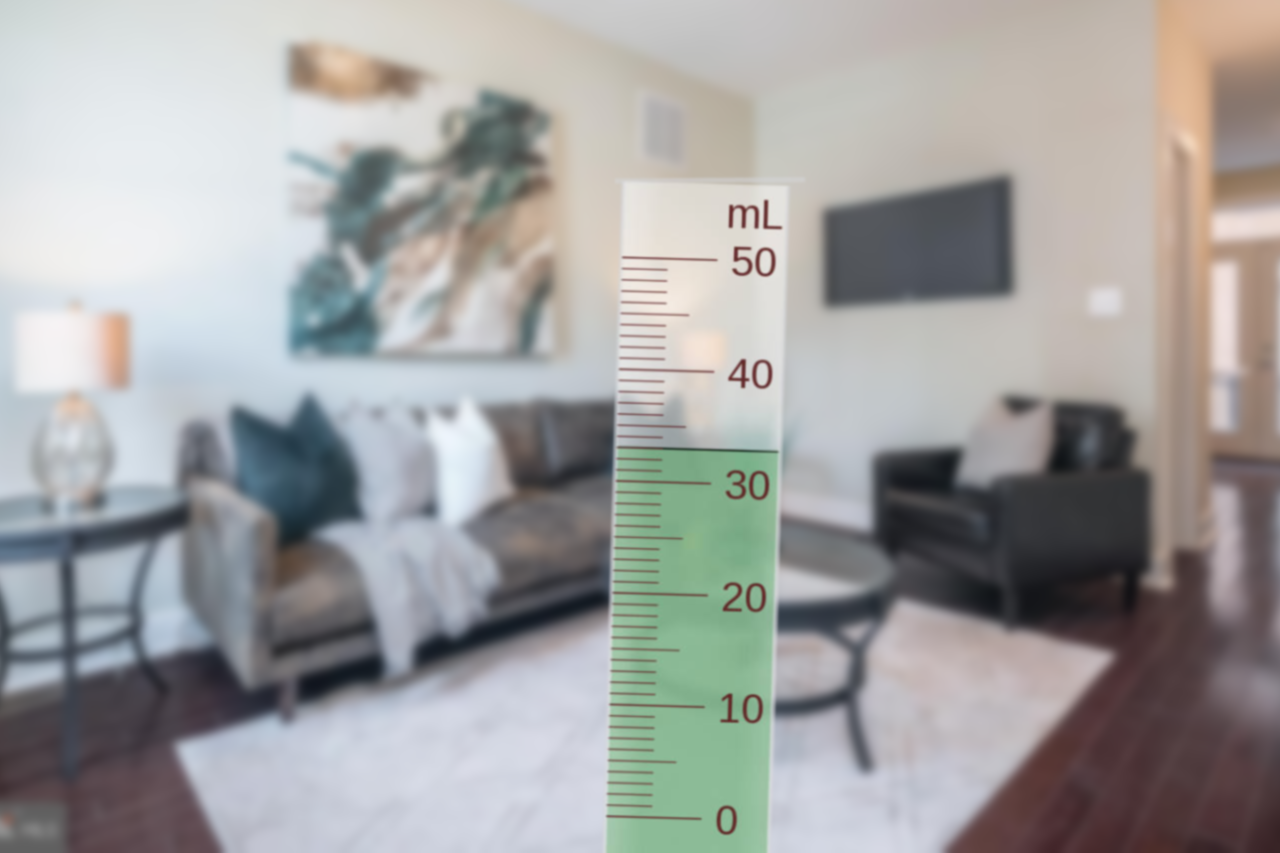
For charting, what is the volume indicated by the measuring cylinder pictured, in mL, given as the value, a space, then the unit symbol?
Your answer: 33 mL
